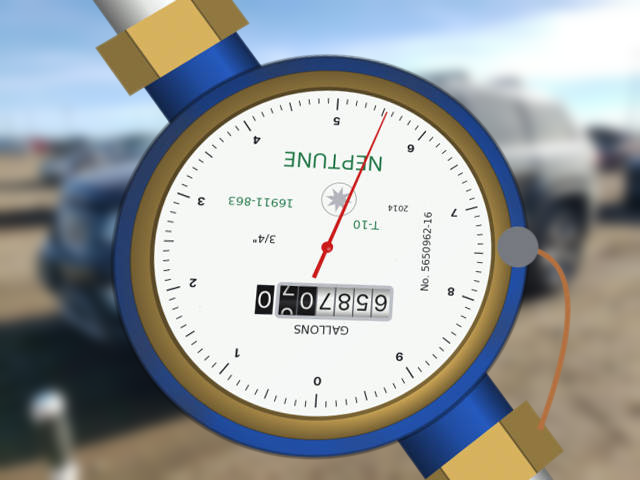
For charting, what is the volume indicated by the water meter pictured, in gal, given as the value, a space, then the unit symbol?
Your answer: 6587065.5 gal
